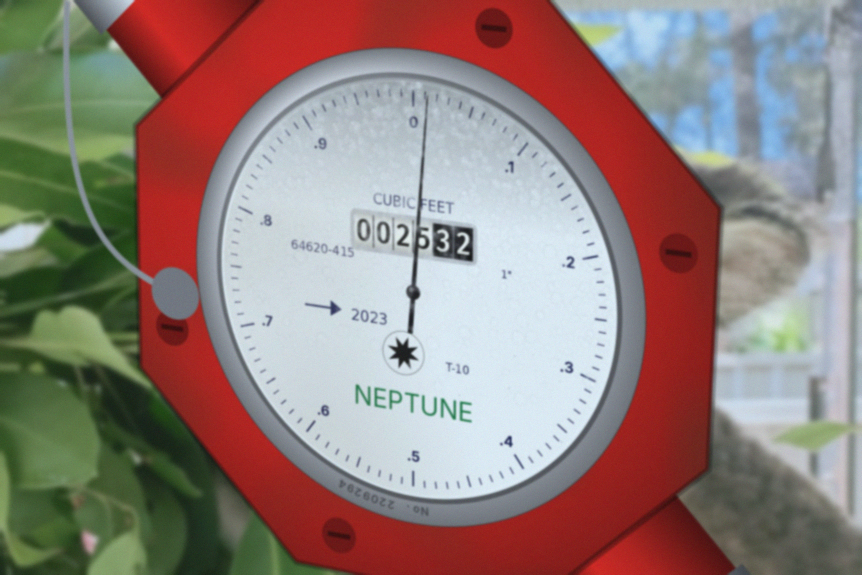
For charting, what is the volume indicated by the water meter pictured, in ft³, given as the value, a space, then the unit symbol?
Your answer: 2532.01 ft³
